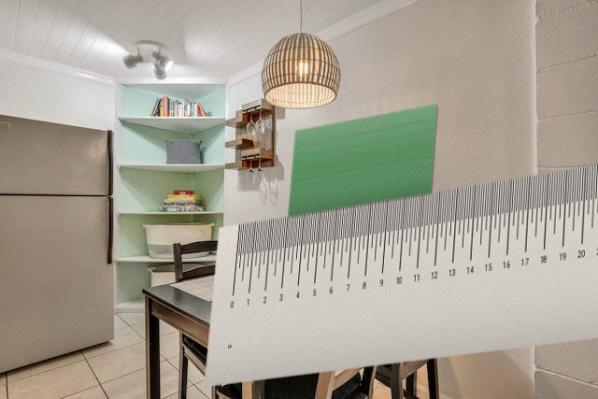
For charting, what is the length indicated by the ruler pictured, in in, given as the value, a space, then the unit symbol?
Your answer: 8.5 in
